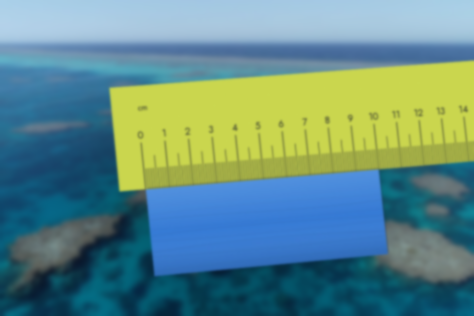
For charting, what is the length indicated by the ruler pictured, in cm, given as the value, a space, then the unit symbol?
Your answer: 10 cm
